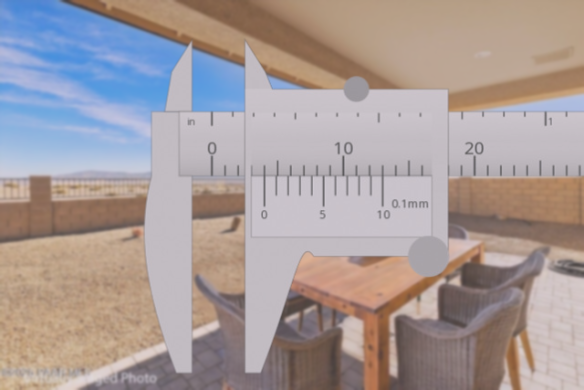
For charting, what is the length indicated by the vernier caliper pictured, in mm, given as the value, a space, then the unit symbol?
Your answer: 4.0 mm
